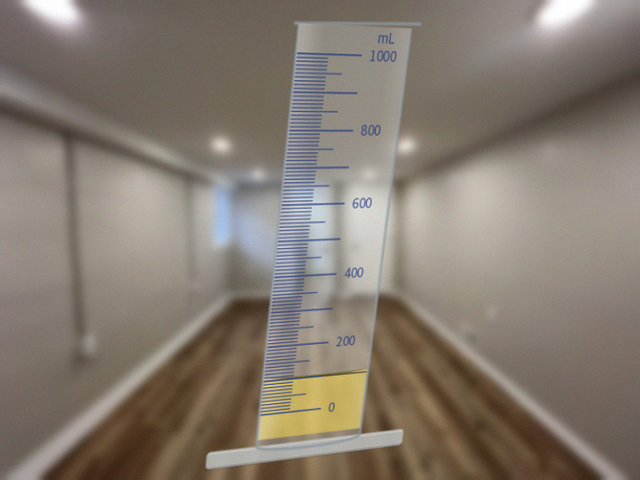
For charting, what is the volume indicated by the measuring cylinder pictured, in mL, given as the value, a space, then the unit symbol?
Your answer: 100 mL
